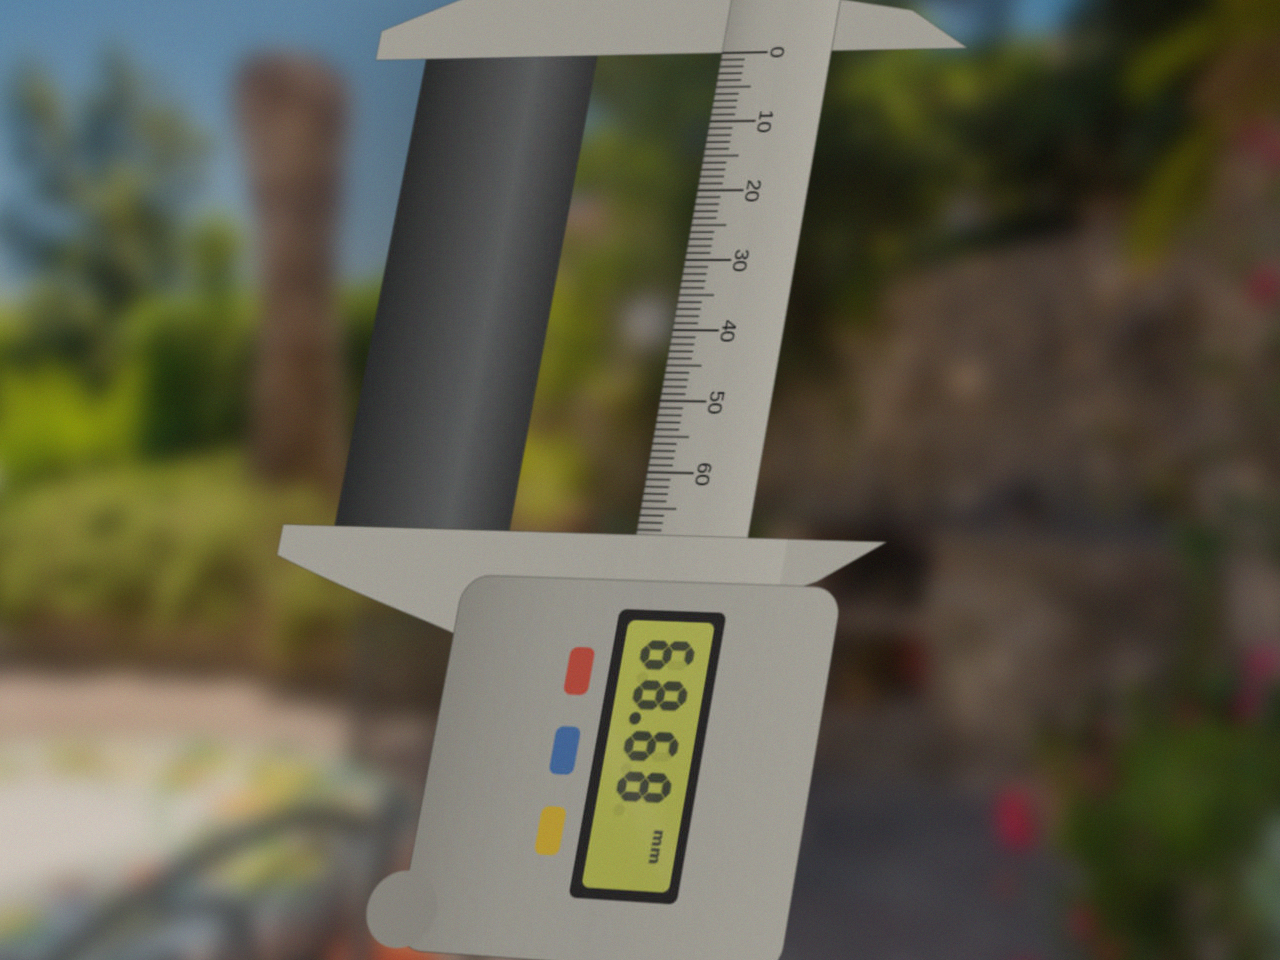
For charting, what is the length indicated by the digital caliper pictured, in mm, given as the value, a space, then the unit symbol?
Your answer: 68.68 mm
